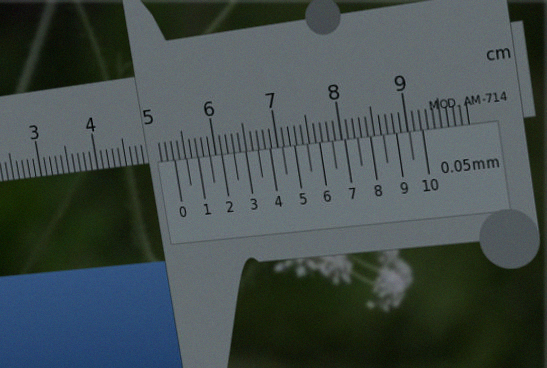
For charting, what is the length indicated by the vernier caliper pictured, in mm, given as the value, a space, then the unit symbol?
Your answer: 53.2 mm
